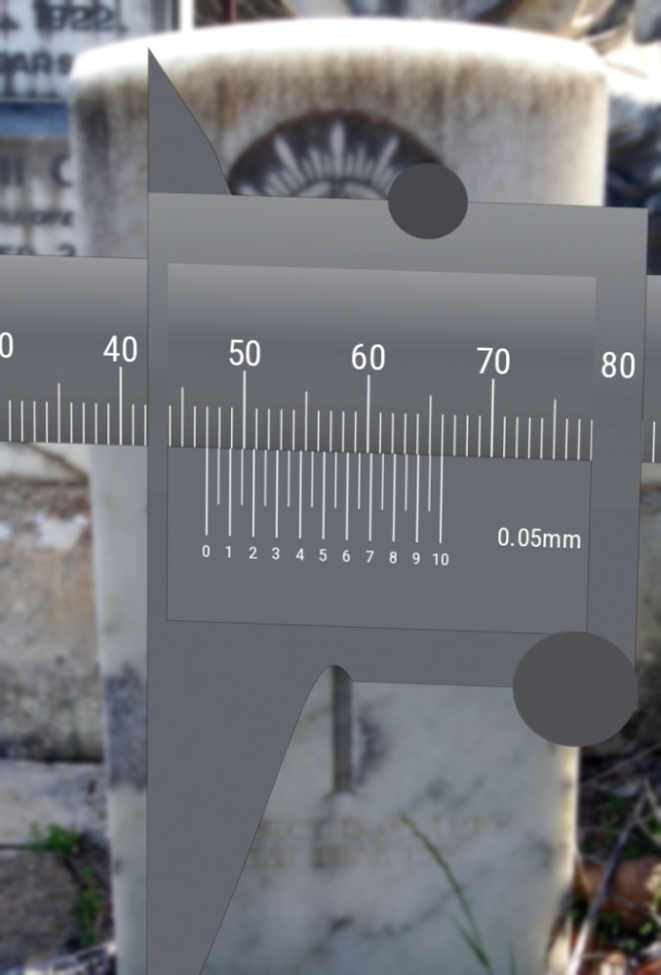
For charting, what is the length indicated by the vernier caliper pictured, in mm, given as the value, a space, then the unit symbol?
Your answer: 47.0 mm
